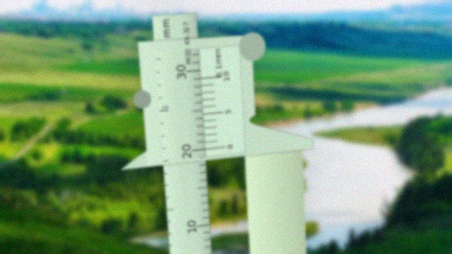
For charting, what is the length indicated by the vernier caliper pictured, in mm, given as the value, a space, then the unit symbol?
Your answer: 20.0 mm
